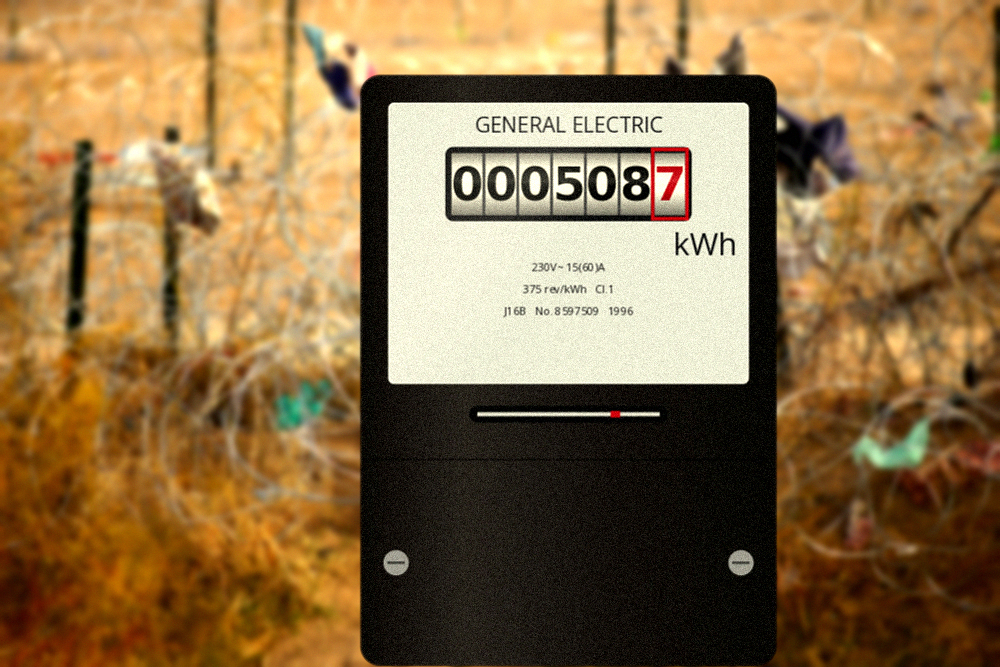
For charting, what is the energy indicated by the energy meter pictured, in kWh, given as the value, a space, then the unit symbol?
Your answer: 508.7 kWh
